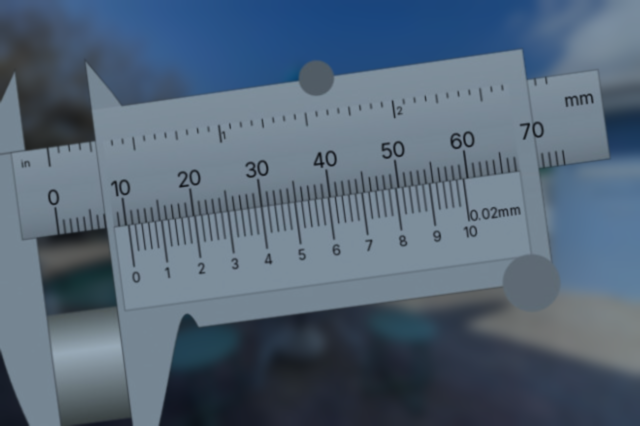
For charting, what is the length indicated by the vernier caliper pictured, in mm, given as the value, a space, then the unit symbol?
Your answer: 10.4 mm
